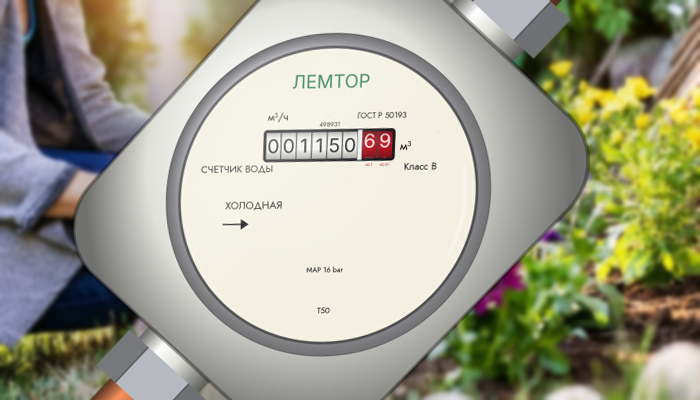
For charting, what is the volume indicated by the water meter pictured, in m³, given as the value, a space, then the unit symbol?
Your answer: 1150.69 m³
